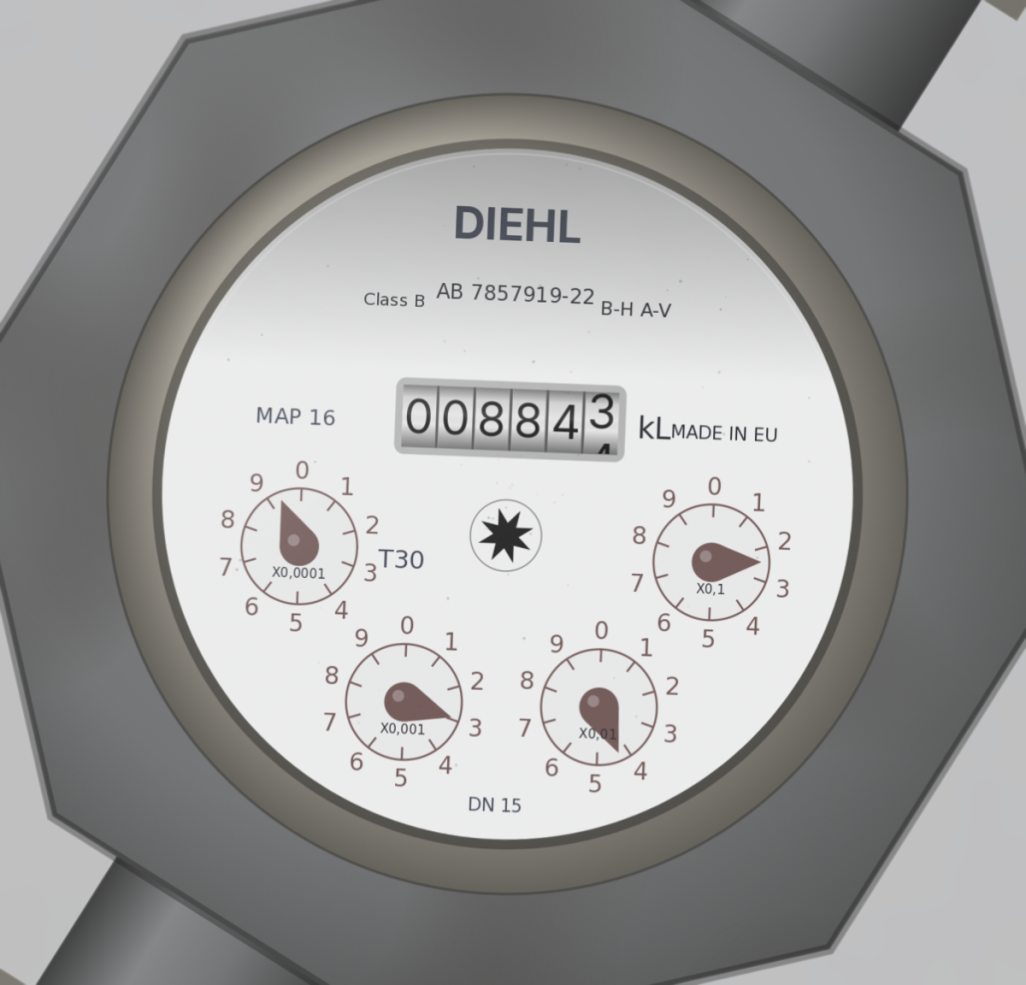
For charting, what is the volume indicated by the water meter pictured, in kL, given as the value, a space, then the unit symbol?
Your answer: 8843.2429 kL
